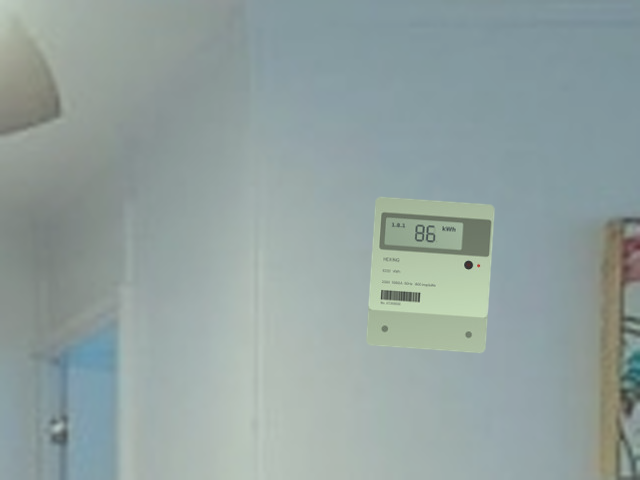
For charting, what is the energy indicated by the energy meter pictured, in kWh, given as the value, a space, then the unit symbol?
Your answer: 86 kWh
